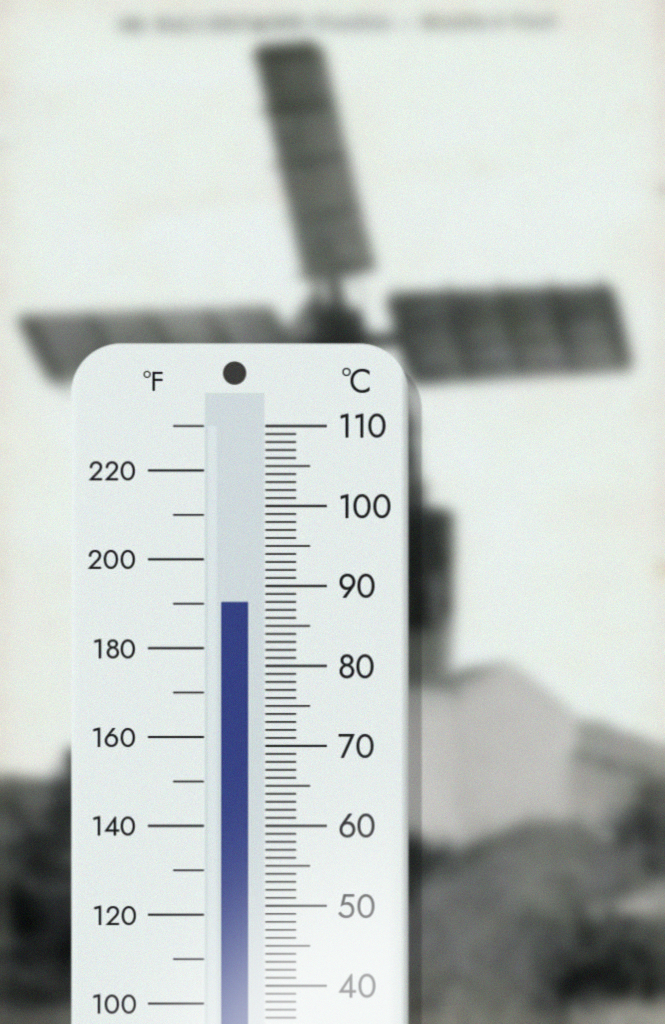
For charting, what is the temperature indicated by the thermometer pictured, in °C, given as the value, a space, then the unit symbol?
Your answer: 88 °C
